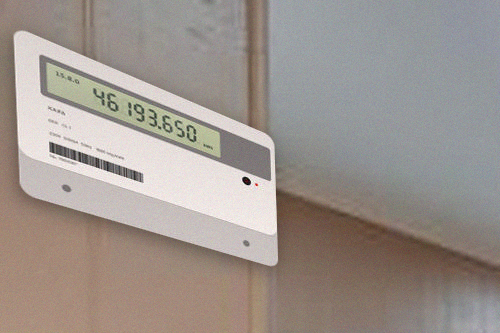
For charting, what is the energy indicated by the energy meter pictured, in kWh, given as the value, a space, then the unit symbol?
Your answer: 46193.650 kWh
